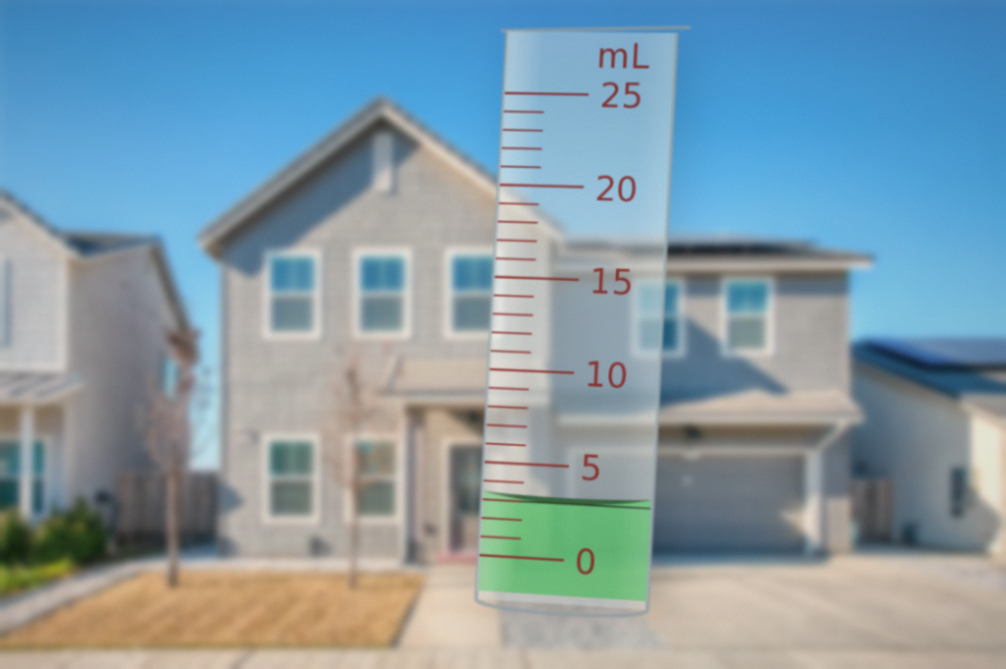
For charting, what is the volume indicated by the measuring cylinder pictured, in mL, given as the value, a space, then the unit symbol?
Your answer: 3 mL
